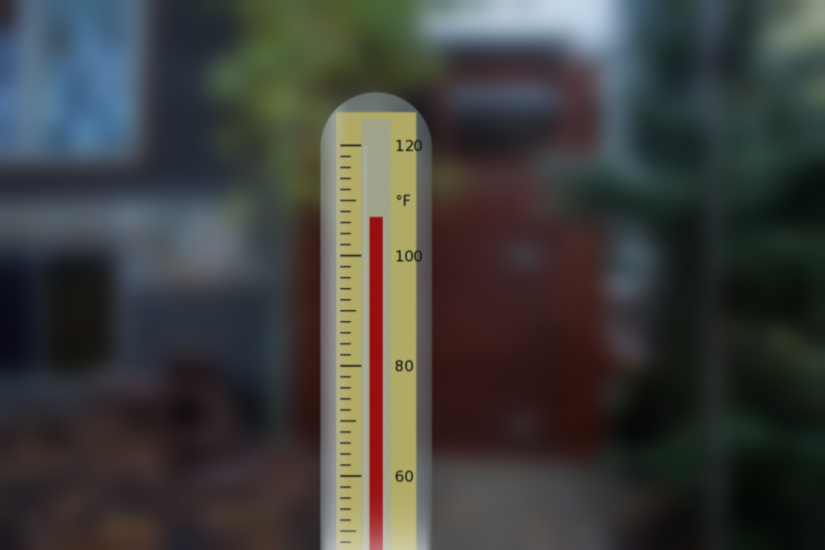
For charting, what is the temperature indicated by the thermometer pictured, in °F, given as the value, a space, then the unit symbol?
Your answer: 107 °F
